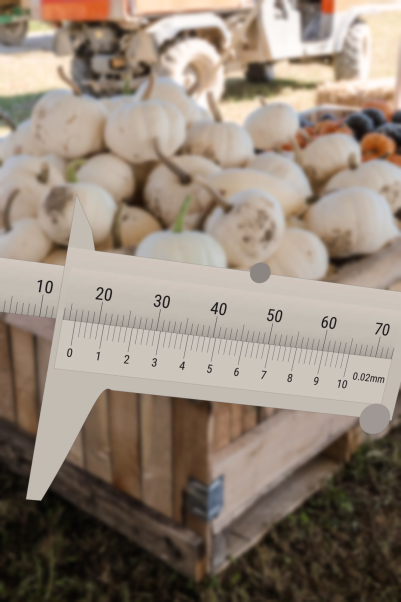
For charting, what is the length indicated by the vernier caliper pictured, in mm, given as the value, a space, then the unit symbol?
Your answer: 16.0 mm
